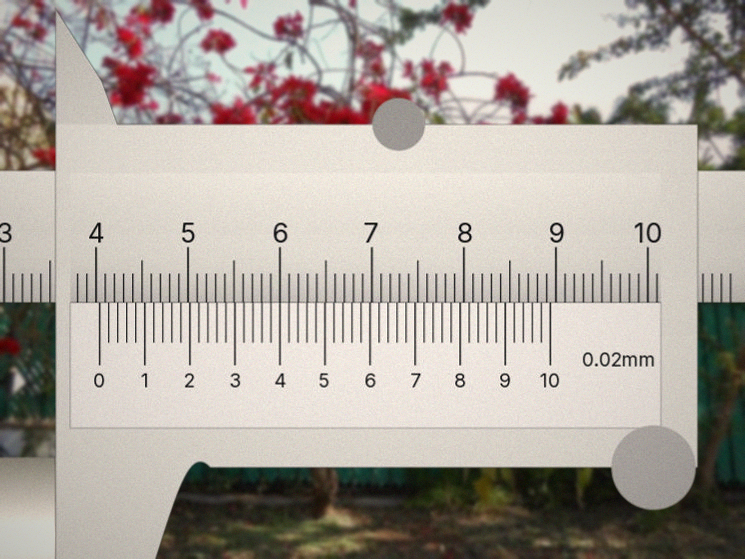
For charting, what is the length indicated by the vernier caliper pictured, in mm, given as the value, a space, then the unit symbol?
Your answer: 40.4 mm
